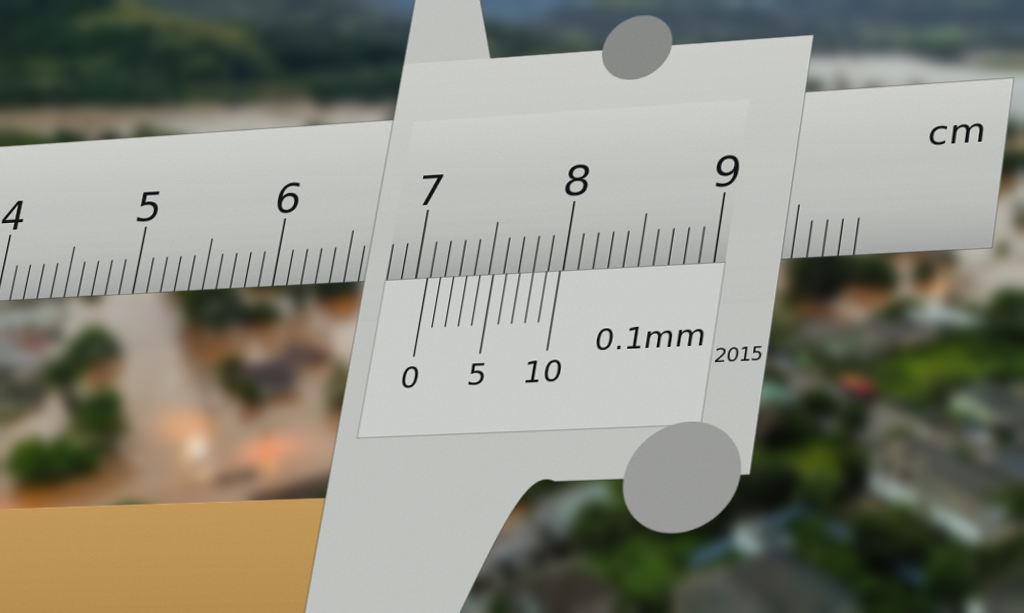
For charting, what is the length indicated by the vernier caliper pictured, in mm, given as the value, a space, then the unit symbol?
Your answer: 70.8 mm
